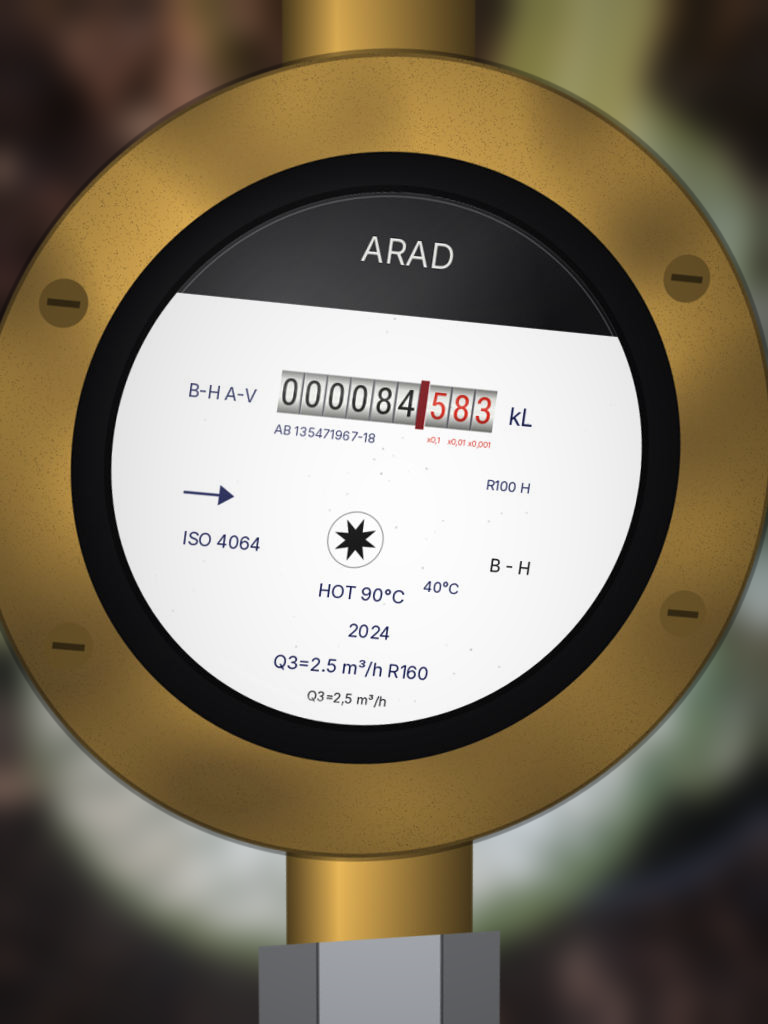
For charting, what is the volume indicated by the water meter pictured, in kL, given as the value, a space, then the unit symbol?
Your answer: 84.583 kL
